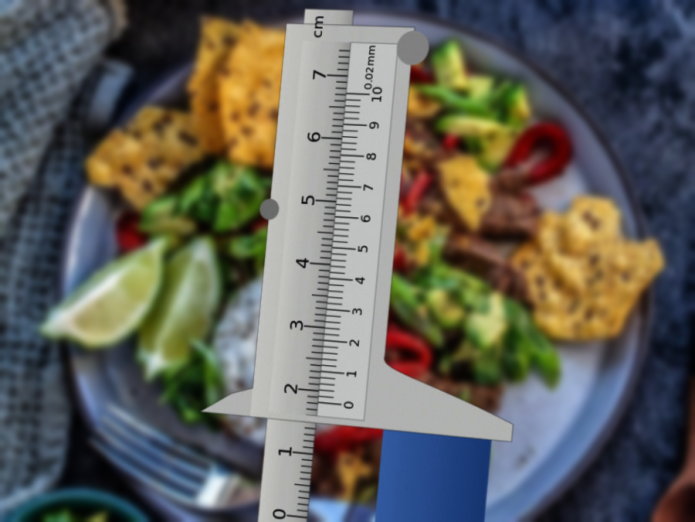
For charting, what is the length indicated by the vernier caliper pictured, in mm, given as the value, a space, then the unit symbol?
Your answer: 18.2 mm
